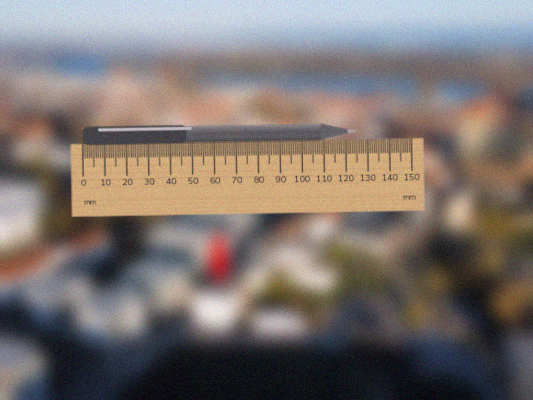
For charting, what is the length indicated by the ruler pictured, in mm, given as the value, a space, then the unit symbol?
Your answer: 125 mm
